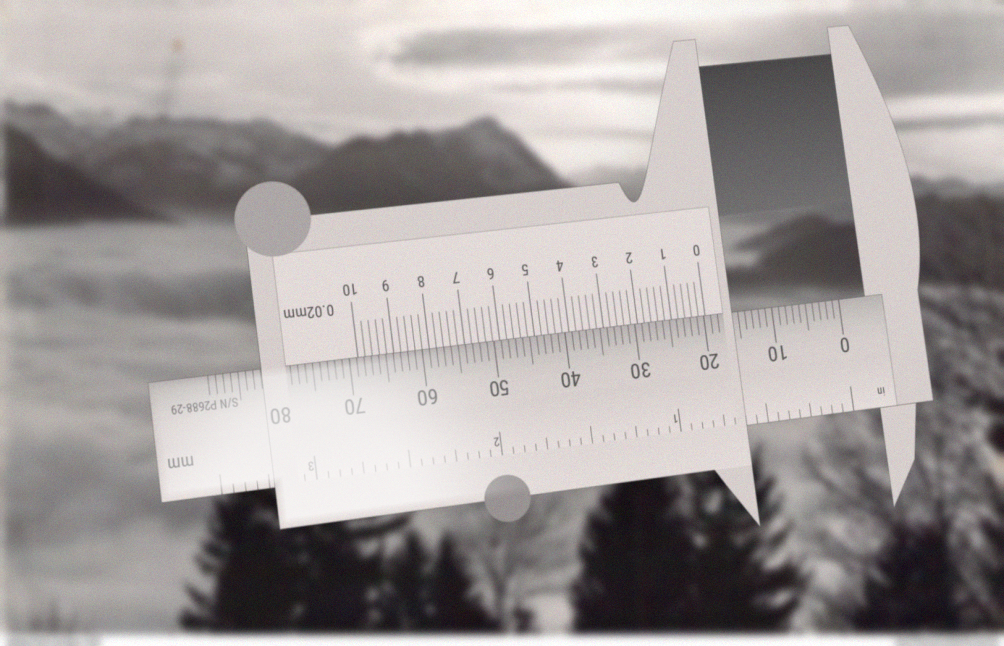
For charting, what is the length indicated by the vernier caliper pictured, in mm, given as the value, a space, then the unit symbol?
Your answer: 19.8 mm
